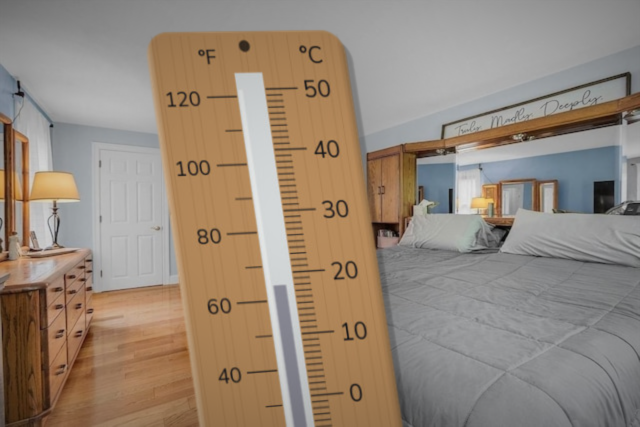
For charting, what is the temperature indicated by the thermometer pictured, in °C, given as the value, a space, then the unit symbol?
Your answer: 18 °C
